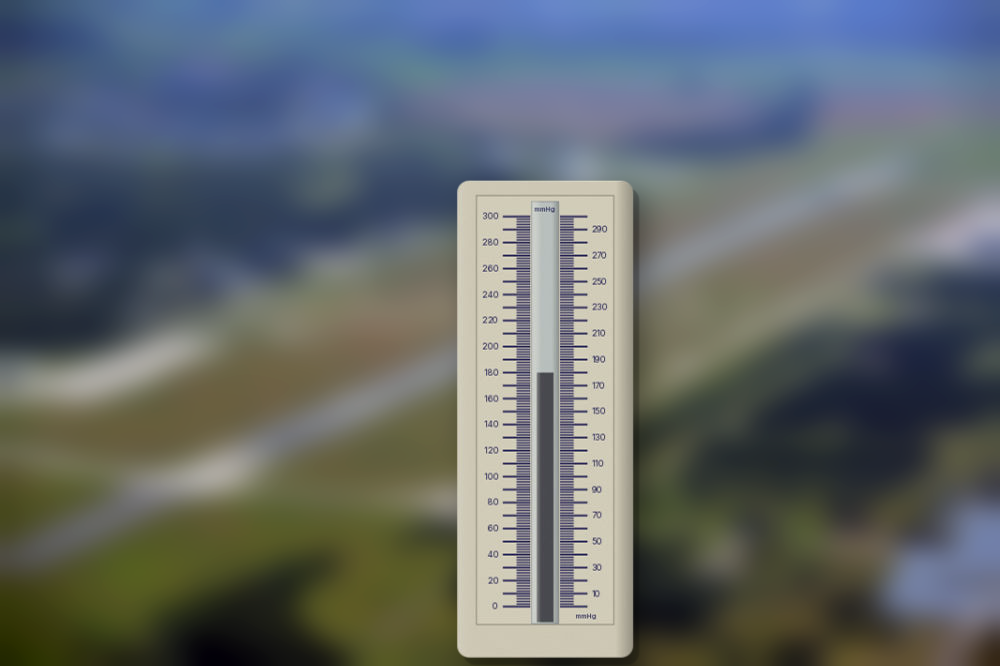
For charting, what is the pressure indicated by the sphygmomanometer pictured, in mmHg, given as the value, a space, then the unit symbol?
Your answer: 180 mmHg
